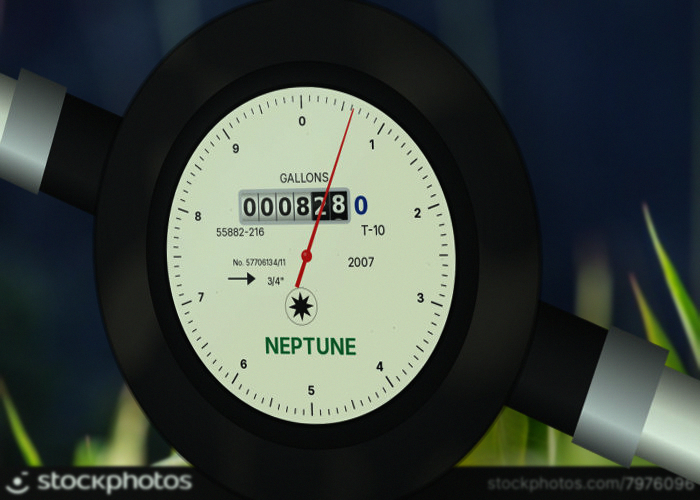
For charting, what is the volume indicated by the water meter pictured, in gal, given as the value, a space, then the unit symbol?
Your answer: 8280.6 gal
